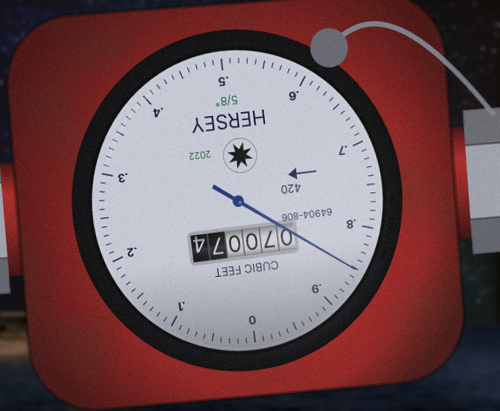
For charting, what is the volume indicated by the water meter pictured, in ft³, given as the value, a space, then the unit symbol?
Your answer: 70073.85 ft³
